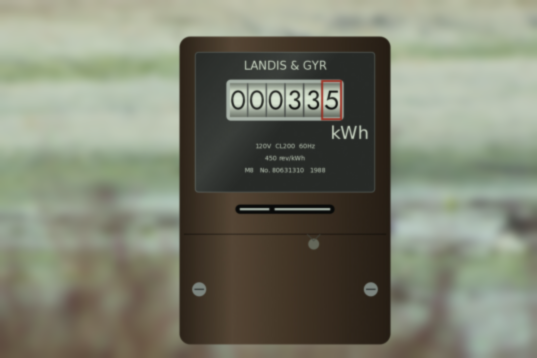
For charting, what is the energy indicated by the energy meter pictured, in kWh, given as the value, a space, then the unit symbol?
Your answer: 33.5 kWh
